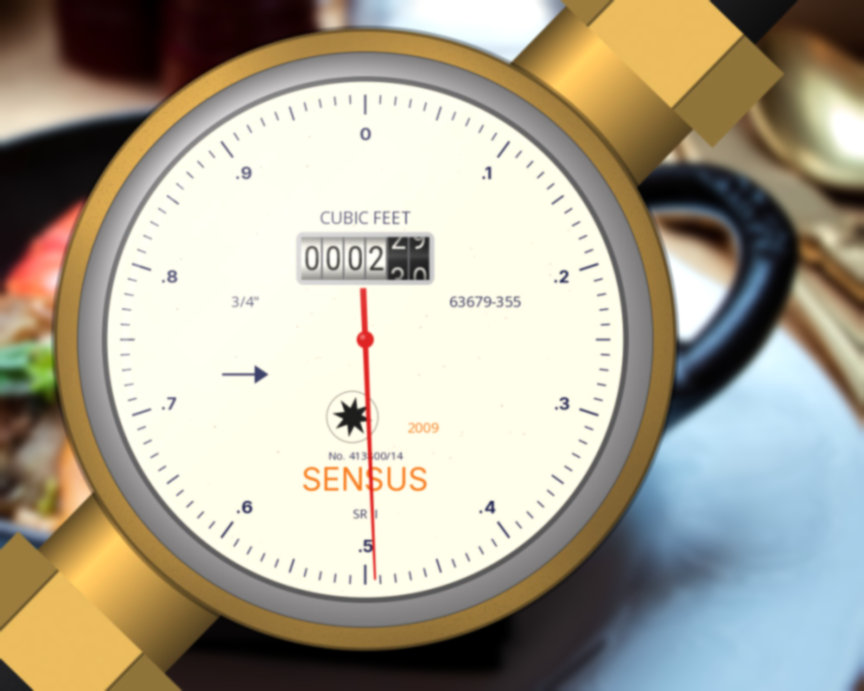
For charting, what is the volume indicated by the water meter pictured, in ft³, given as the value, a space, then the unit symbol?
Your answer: 229.49 ft³
